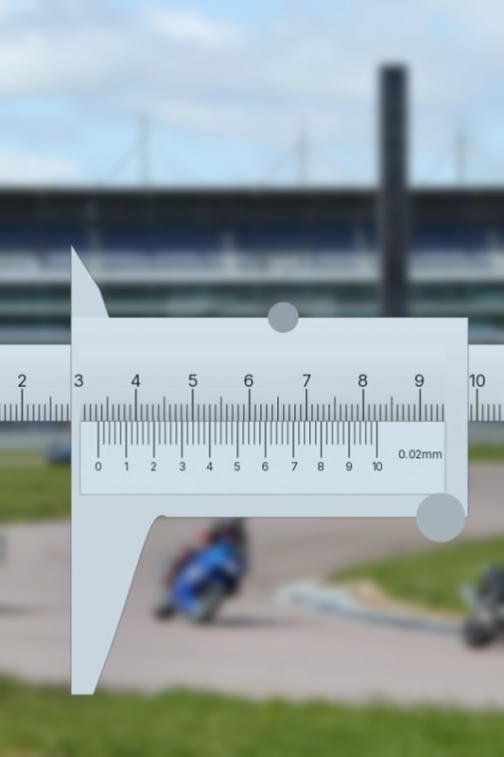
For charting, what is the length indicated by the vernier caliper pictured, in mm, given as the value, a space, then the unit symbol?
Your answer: 33.4 mm
